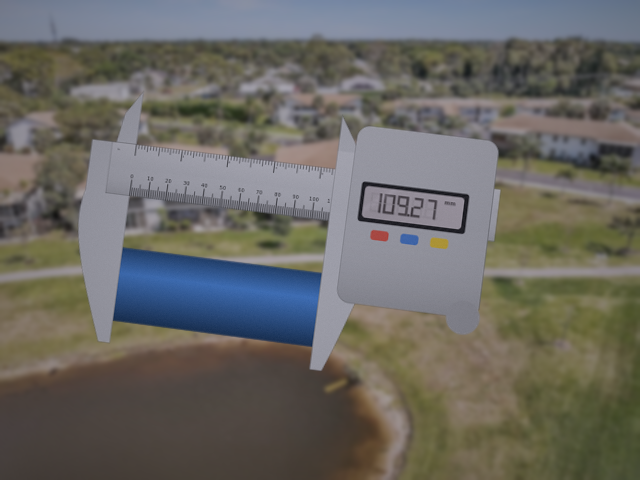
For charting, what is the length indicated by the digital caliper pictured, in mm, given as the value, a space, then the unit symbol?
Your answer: 109.27 mm
